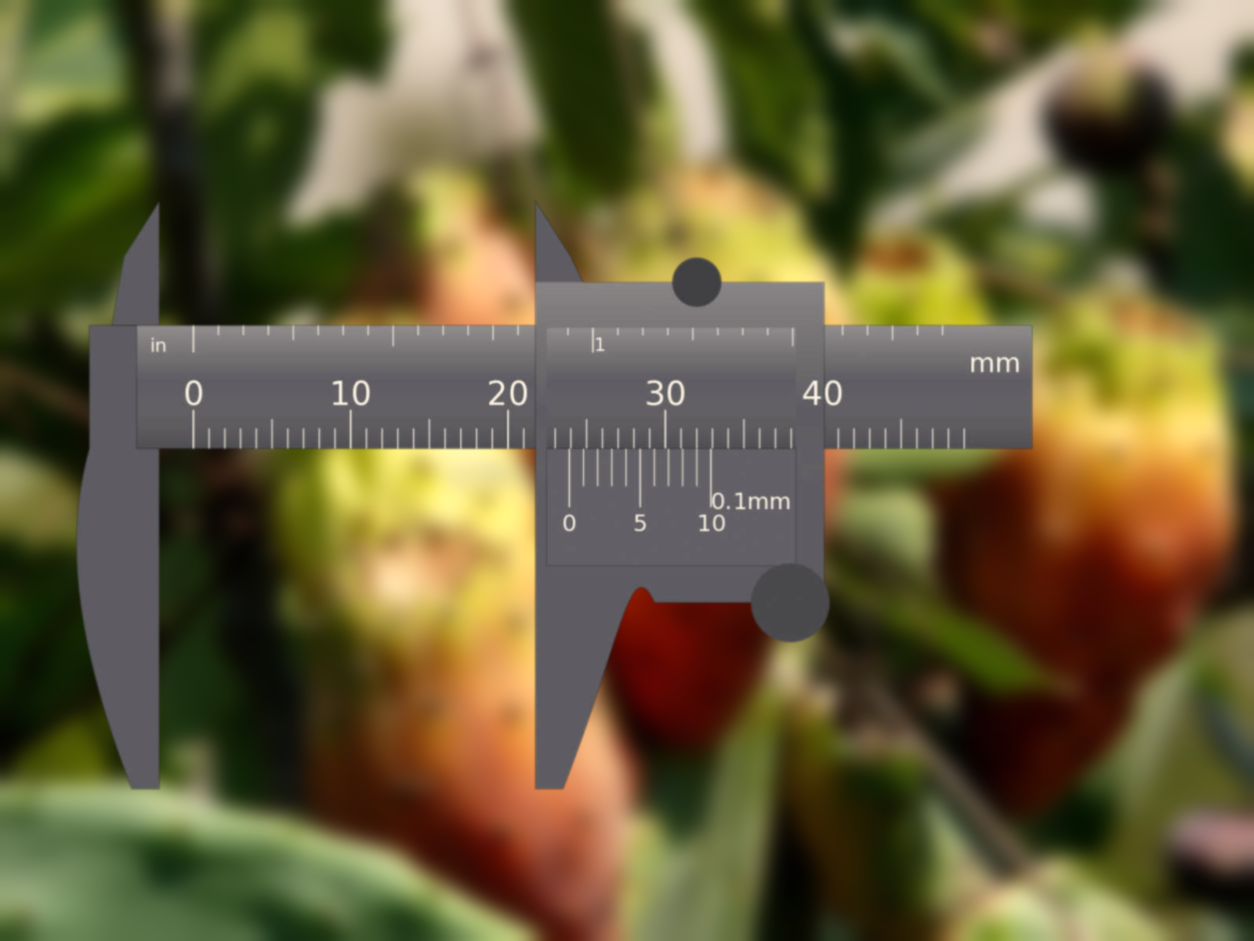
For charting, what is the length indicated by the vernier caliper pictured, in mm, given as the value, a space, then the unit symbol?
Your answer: 23.9 mm
